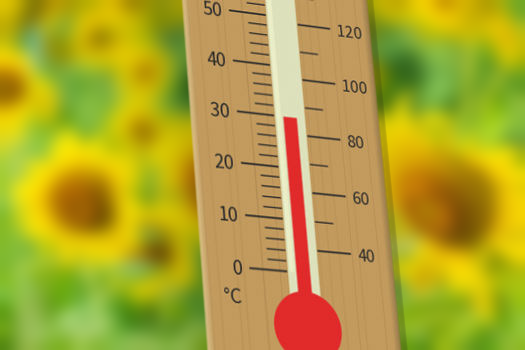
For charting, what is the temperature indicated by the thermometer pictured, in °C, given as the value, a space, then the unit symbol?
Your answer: 30 °C
